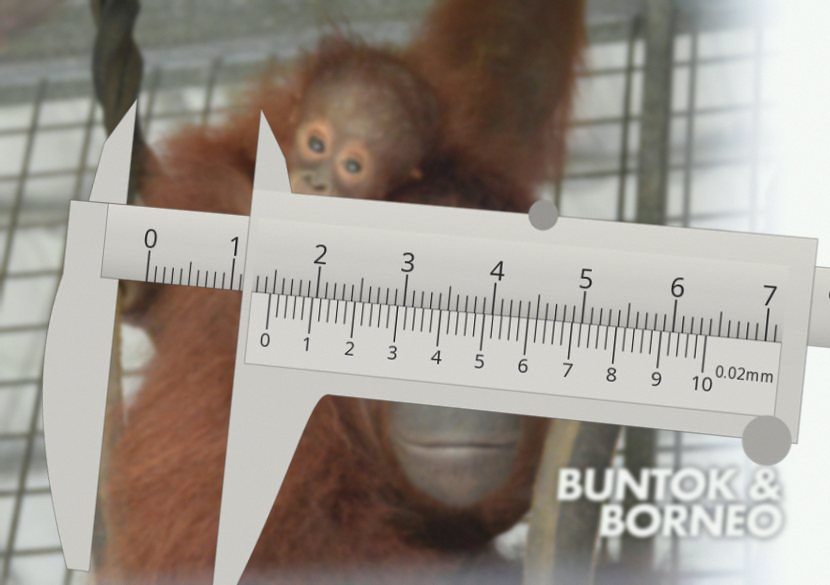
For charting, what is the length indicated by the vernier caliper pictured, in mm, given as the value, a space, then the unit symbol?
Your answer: 14.6 mm
